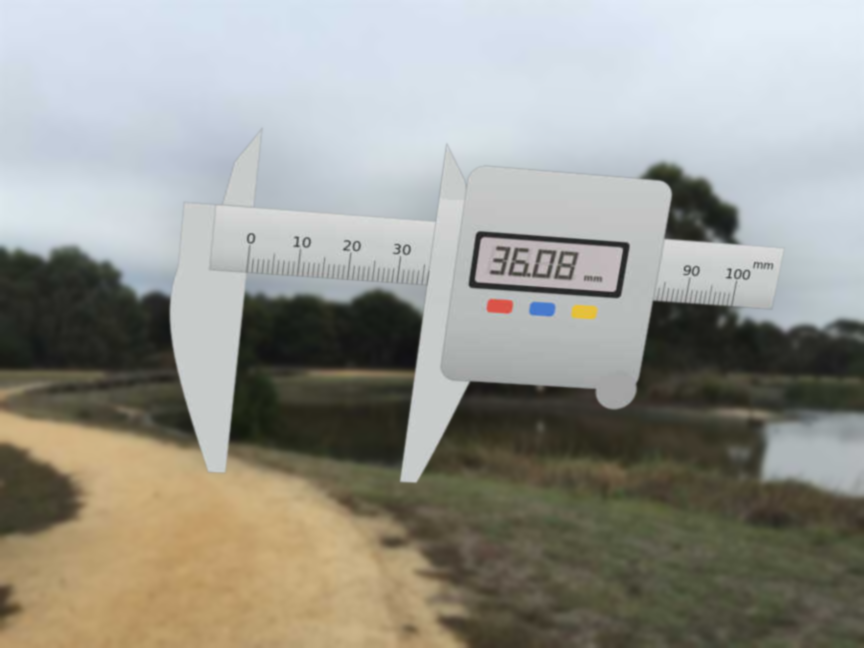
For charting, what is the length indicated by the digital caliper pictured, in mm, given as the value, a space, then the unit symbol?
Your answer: 36.08 mm
